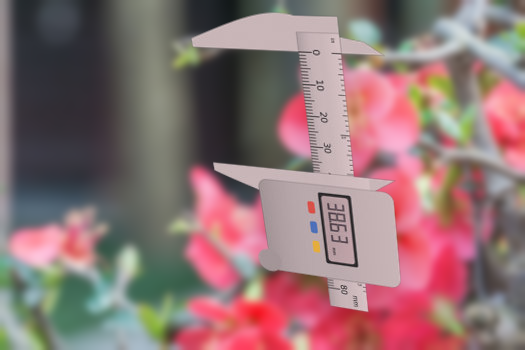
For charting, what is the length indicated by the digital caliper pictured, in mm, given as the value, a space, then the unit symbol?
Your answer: 38.63 mm
